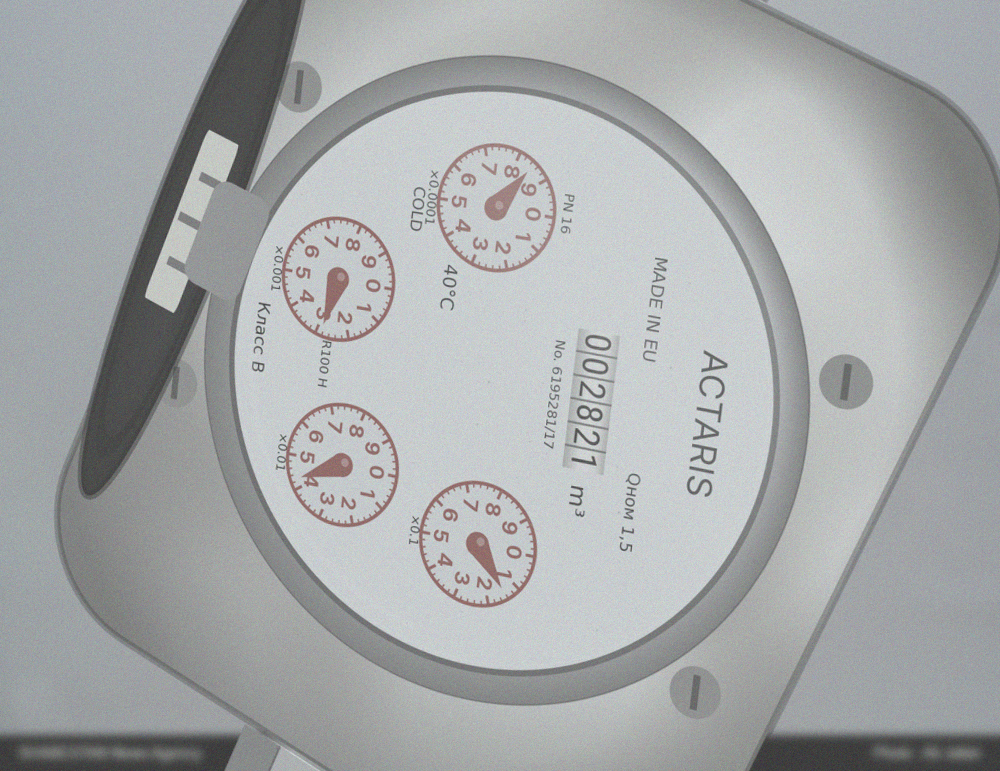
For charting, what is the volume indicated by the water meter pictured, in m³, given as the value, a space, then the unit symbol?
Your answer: 2821.1428 m³
